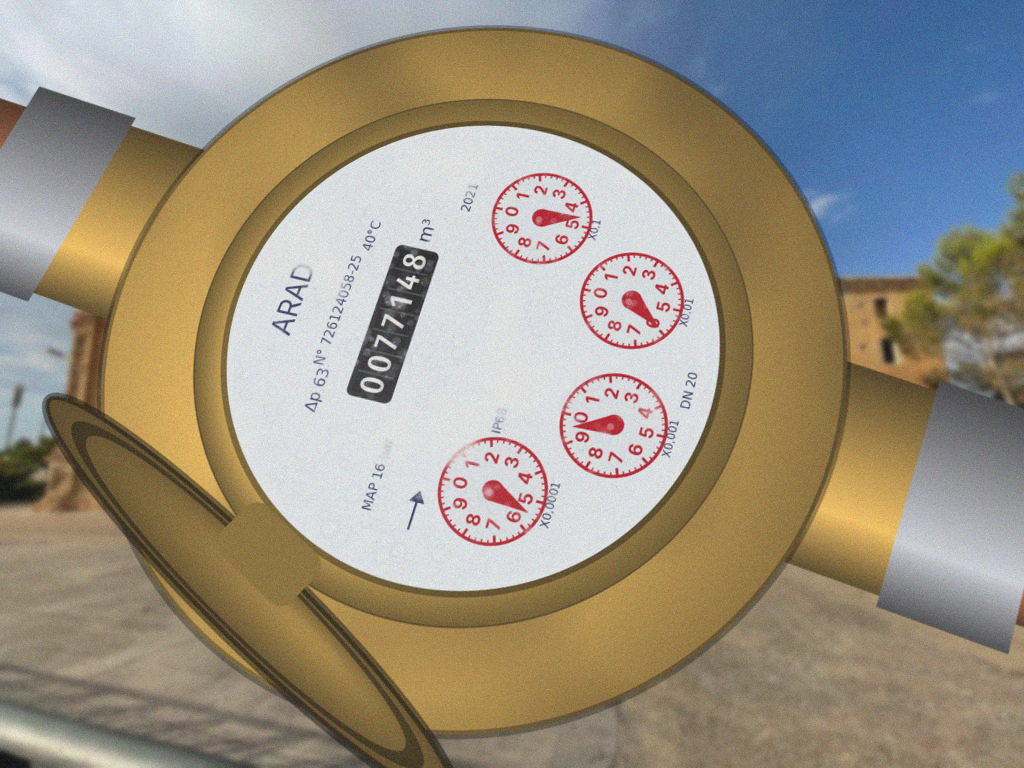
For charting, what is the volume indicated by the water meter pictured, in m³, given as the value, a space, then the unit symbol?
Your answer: 77148.4595 m³
